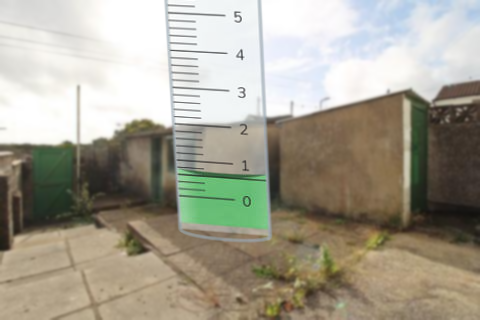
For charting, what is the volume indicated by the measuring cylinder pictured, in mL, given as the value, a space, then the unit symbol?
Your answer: 0.6 mL
